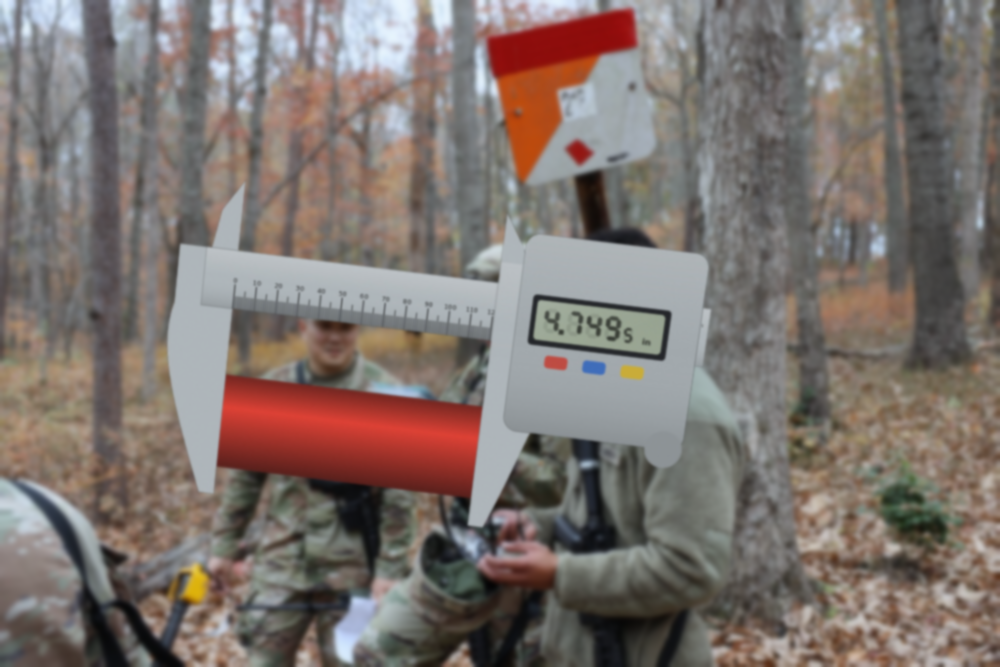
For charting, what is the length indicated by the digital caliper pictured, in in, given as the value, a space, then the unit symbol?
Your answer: 4.7495 in
